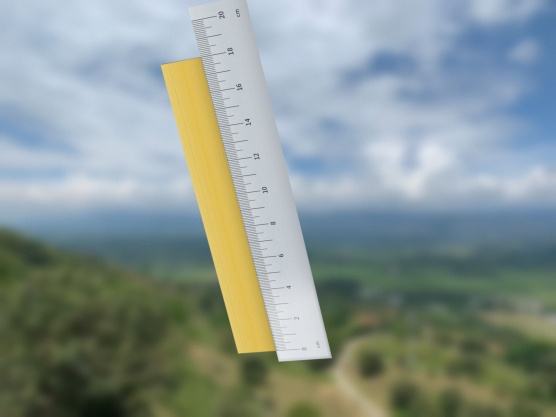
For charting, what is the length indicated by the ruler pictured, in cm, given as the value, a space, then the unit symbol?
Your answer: 18 cm
